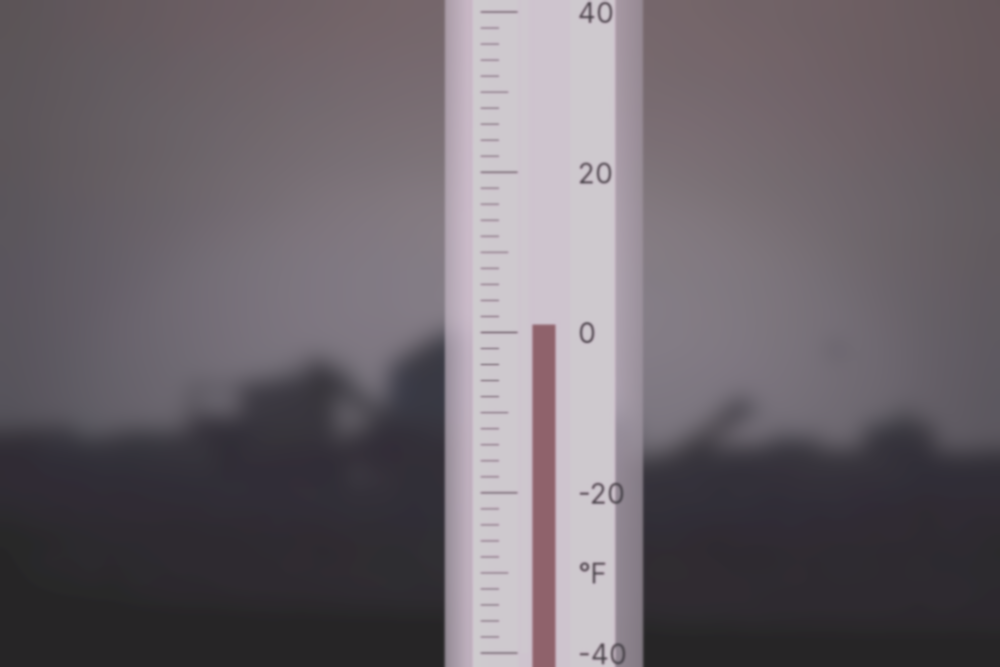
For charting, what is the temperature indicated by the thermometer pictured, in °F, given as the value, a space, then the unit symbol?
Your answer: 1 °F
